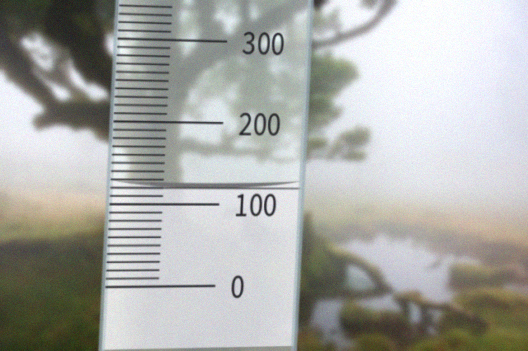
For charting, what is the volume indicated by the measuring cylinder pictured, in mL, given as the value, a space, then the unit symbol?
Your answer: 120 mL
